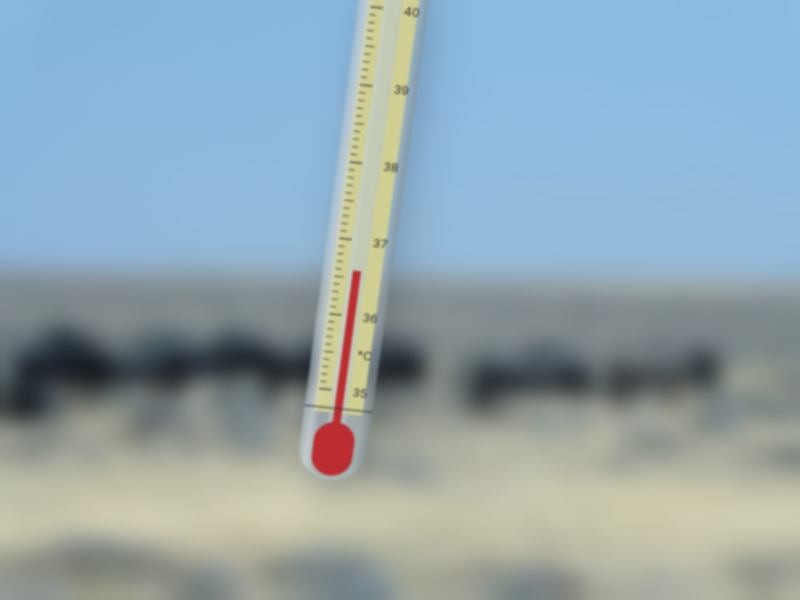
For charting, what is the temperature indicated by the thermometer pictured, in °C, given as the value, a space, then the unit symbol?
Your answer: 36.6 °C
